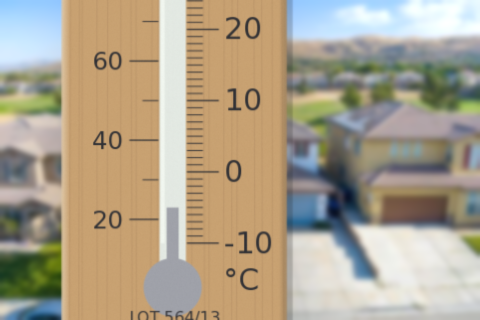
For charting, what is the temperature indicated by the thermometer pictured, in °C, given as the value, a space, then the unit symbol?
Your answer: -5 °C
